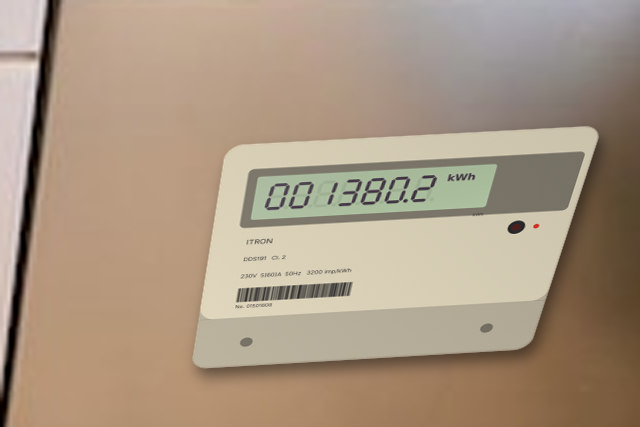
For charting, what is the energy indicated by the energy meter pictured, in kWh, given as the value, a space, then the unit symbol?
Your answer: 1380.2 kWh
